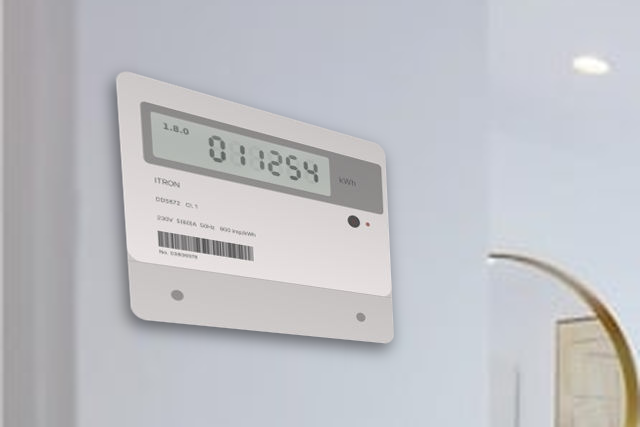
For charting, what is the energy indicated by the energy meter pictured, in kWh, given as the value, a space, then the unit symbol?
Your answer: 11254 kWh
